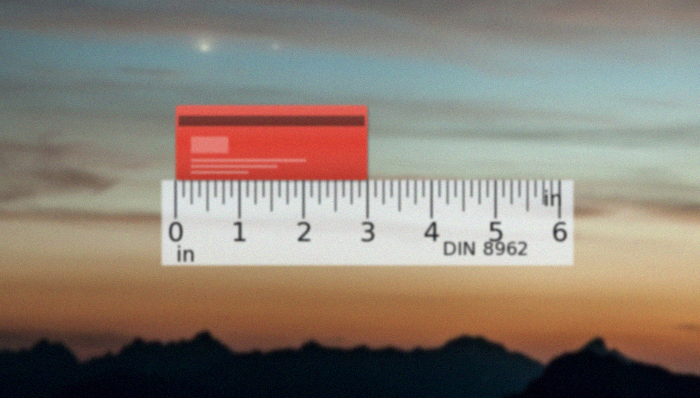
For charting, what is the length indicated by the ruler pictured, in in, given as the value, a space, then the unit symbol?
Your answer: 3 in
